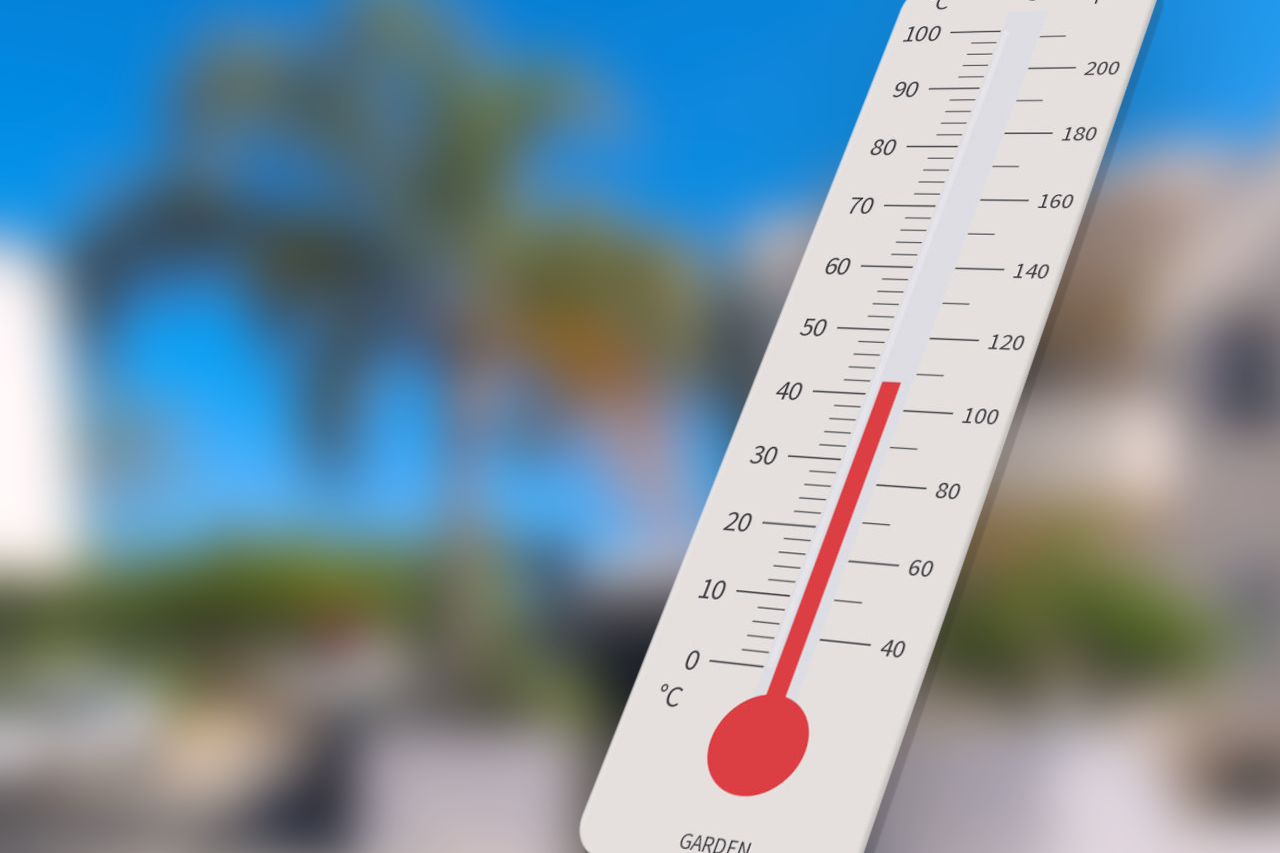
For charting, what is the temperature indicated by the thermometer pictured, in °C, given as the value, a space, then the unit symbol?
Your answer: 42 °C
